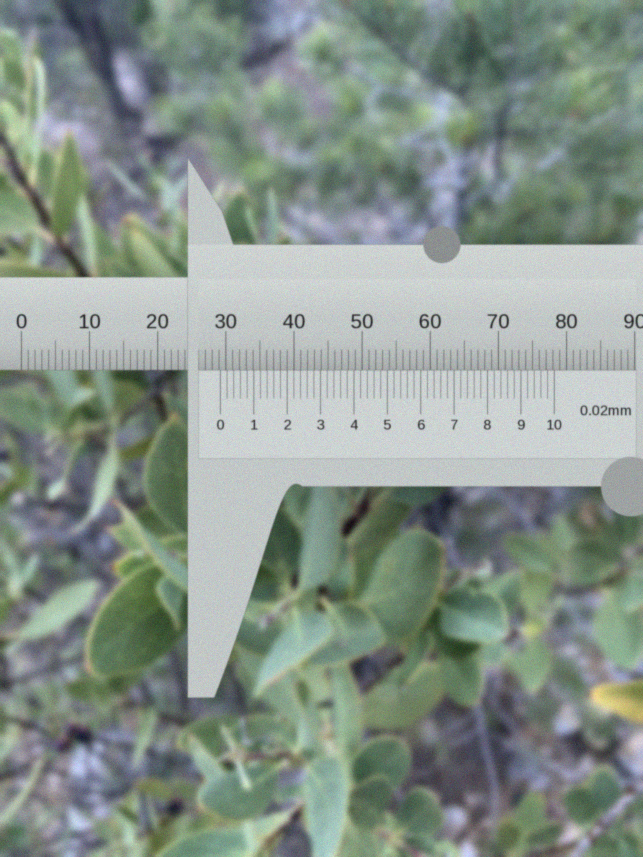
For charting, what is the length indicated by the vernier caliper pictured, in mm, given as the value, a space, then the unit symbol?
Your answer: 29.2 mm
